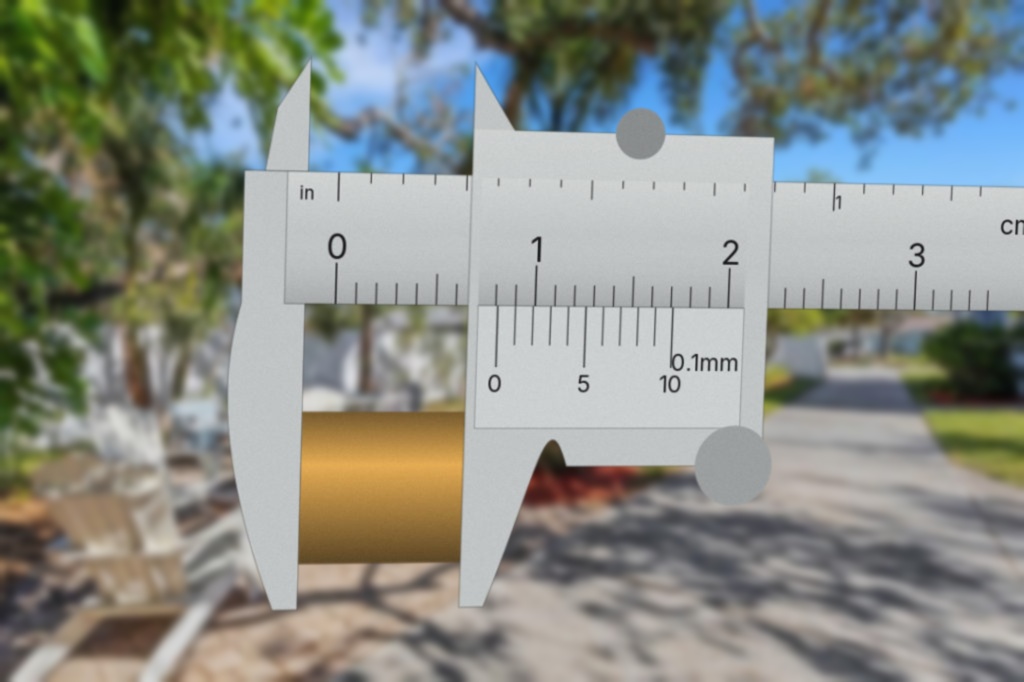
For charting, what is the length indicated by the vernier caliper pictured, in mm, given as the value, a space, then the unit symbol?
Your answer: 8.1 mm
